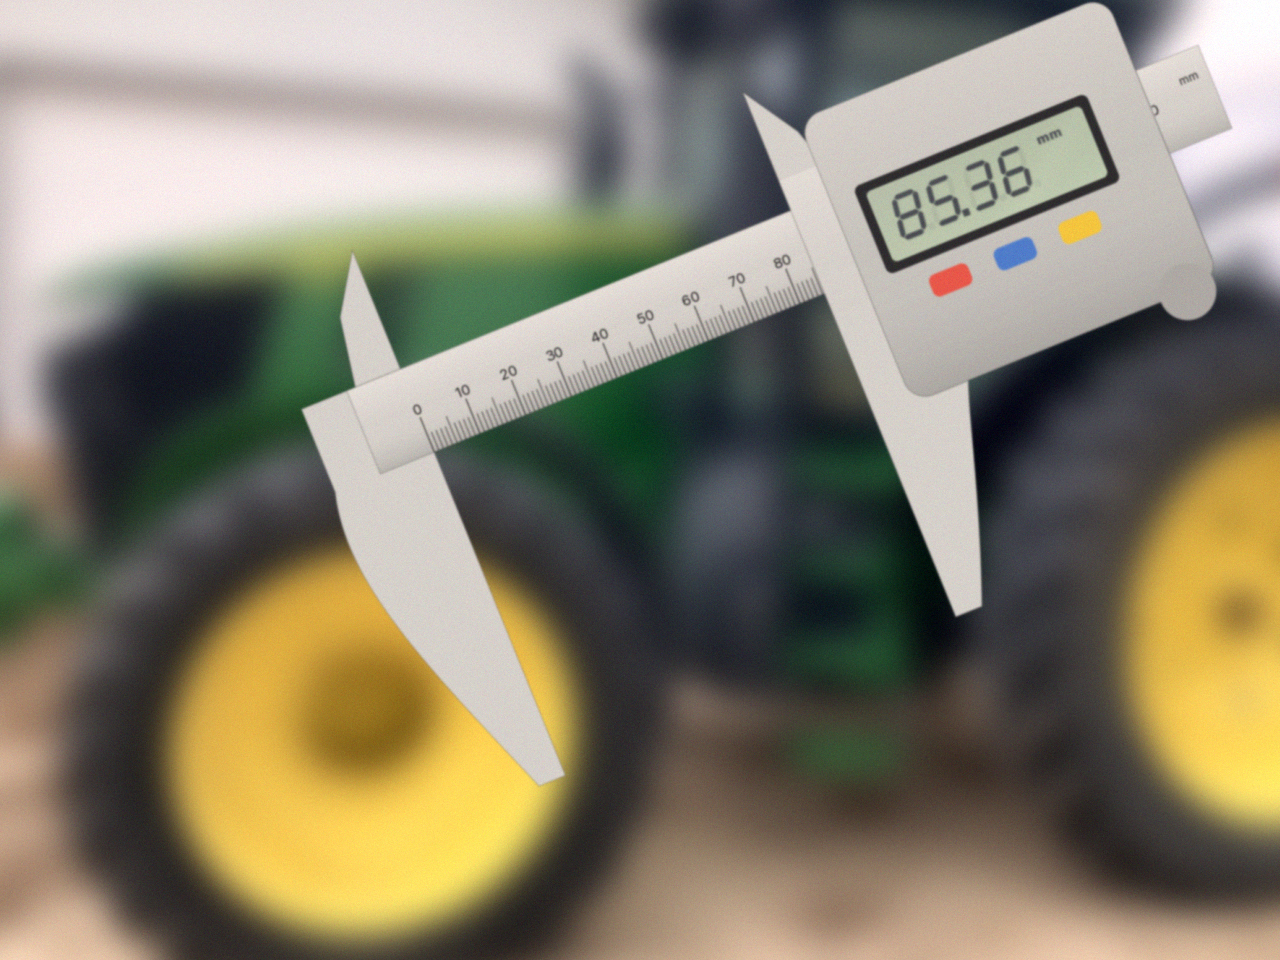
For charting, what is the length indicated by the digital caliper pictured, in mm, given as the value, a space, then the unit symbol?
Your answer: 85.36 mm
